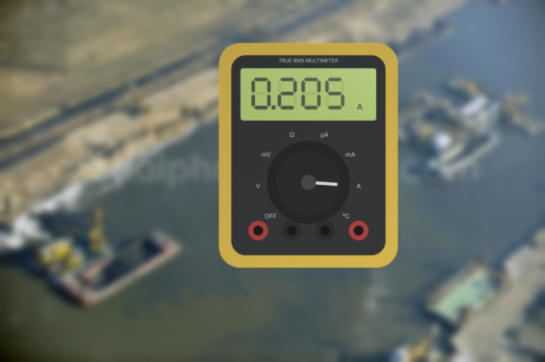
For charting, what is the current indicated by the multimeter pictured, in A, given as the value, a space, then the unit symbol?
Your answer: 0.205 A
